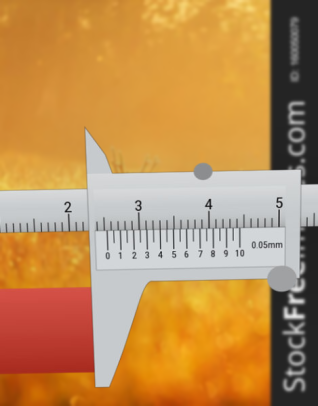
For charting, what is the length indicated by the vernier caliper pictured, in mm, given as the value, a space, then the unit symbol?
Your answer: 25.4 mm
